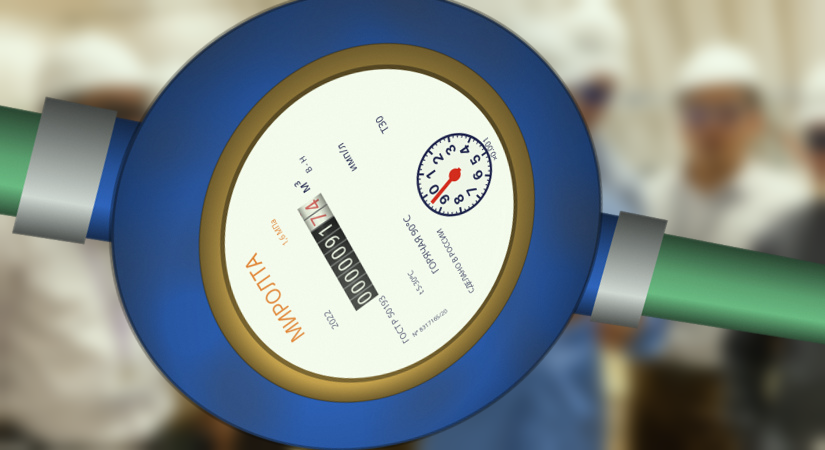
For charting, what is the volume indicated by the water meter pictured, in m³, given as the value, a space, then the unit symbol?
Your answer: 91.739 m³
